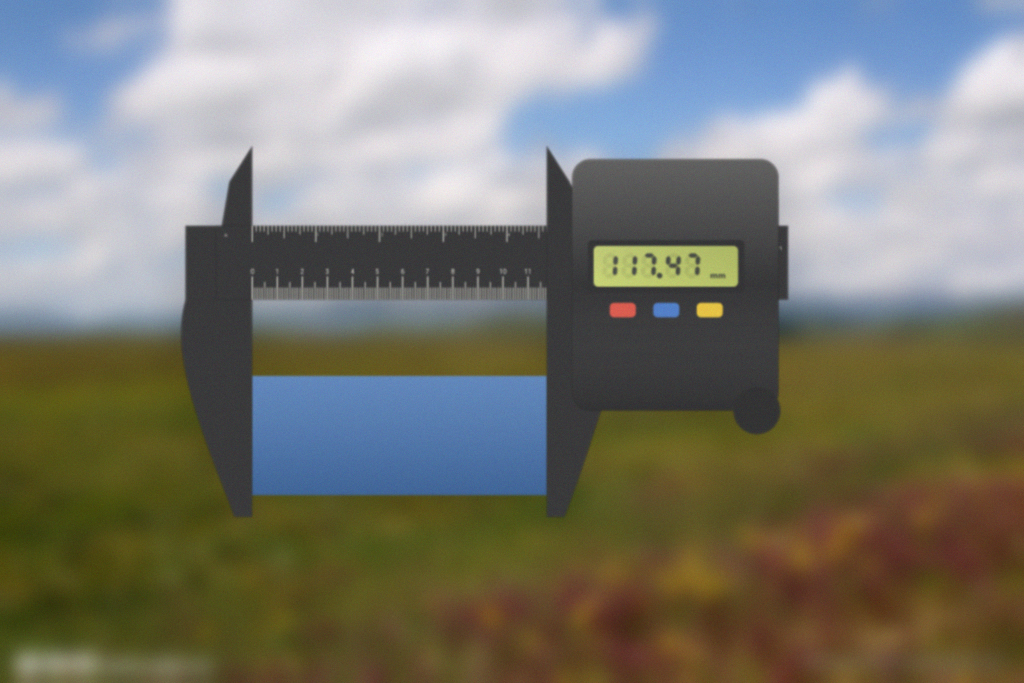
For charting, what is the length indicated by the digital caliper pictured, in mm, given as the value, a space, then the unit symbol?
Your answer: 117.47 mm
